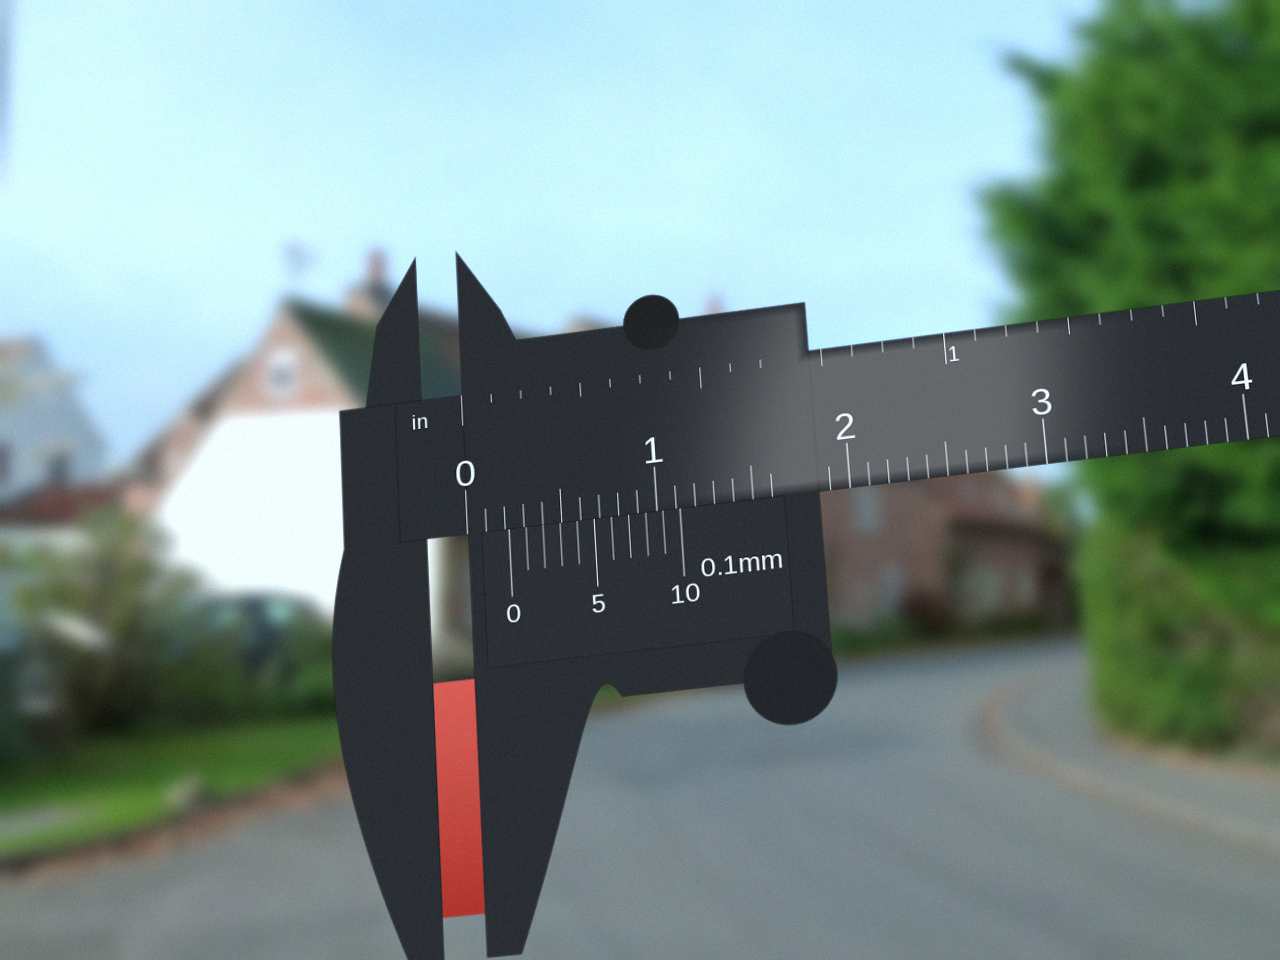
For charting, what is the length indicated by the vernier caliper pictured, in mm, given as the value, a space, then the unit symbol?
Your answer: 2.2 mm
